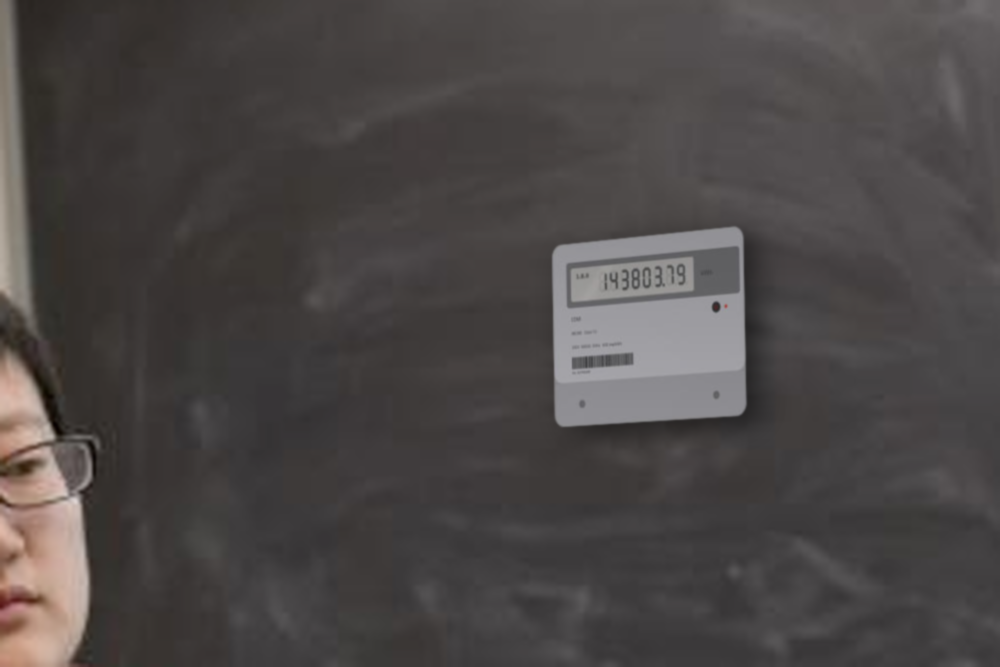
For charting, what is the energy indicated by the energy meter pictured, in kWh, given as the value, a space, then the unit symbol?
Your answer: 143803.79 kWh
